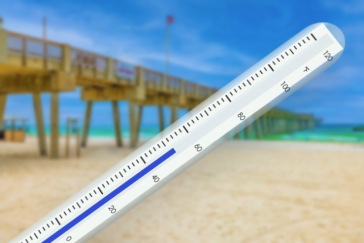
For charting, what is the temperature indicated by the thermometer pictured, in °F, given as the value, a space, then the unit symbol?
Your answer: 52 °F
